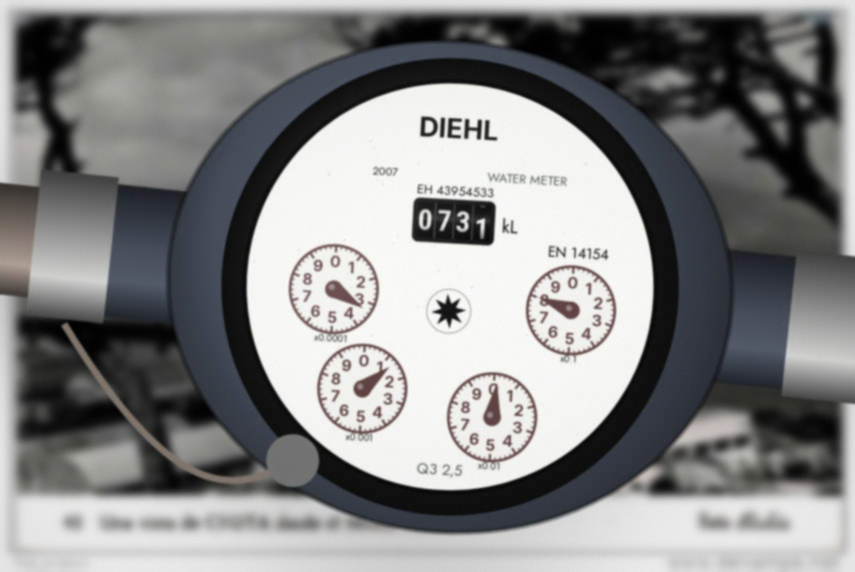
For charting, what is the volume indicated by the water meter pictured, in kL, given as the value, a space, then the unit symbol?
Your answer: 730.8013 kL
